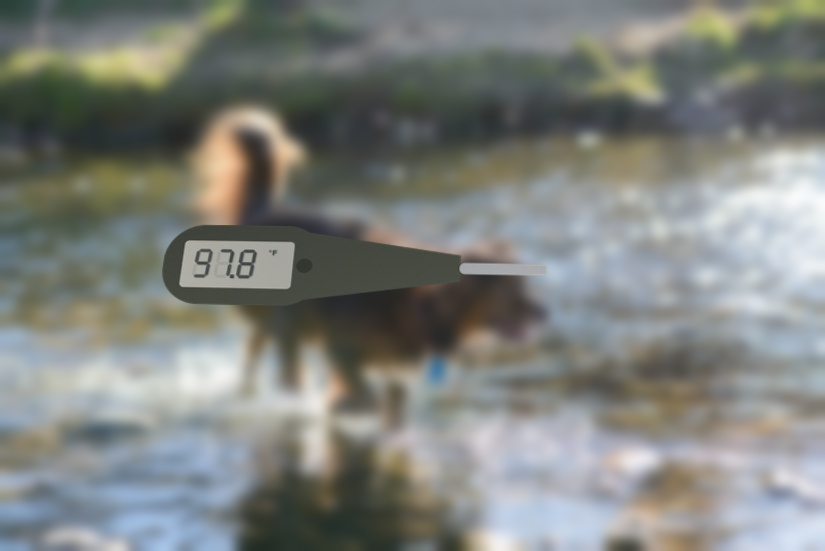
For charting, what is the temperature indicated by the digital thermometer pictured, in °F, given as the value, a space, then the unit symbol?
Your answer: 97.8 °F
